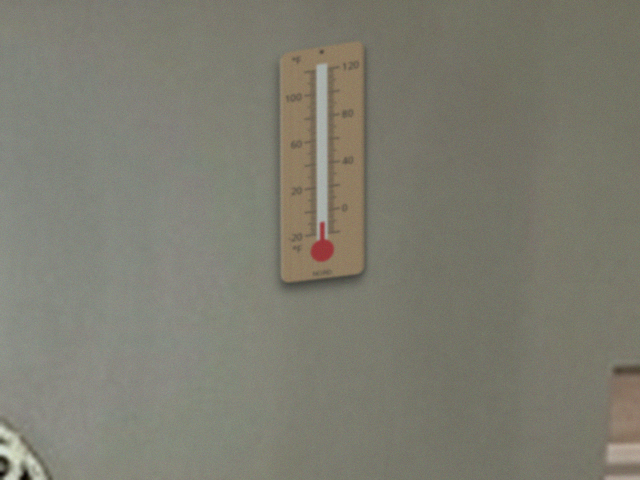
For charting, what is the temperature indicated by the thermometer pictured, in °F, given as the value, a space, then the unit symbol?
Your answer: -10 °F
